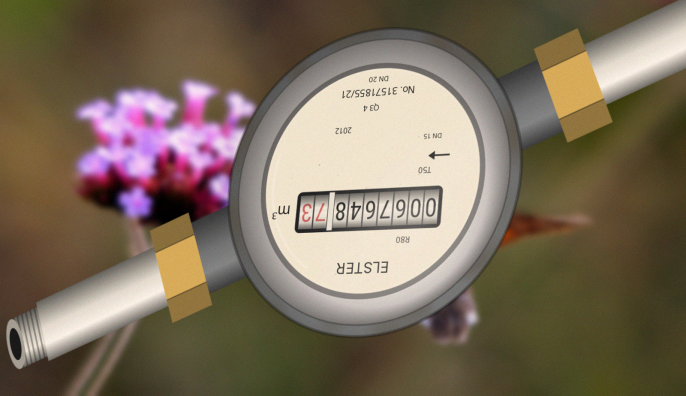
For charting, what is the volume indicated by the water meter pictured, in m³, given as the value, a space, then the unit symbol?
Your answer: 67648.73 m³
